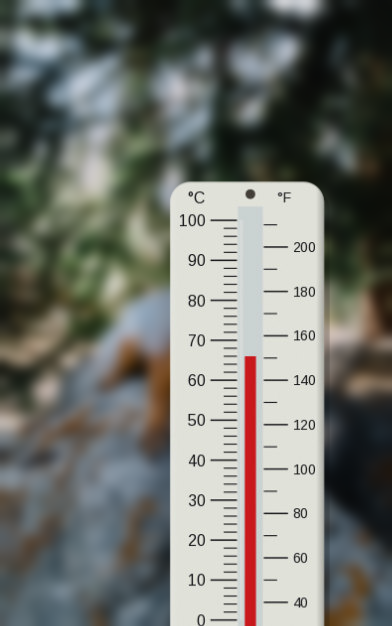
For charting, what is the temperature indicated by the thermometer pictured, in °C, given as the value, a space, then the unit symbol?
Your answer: 66 °C
